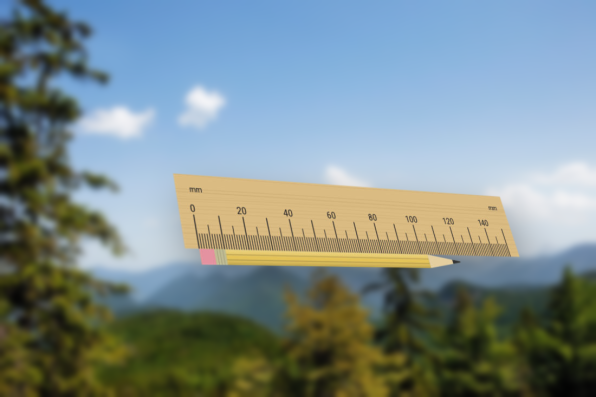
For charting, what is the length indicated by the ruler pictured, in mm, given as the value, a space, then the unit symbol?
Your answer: 120 mm
